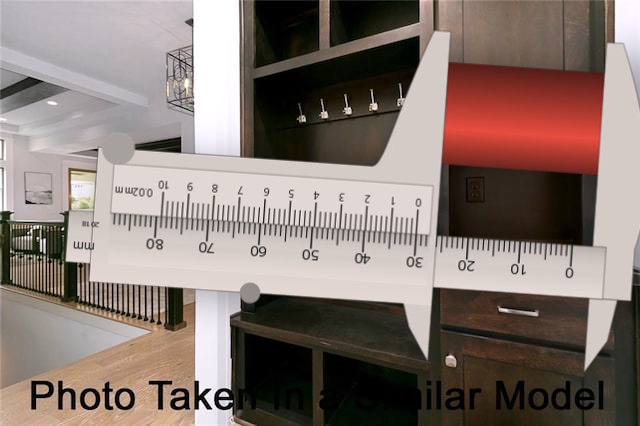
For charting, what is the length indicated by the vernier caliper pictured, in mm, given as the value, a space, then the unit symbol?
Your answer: 30.0 mm
